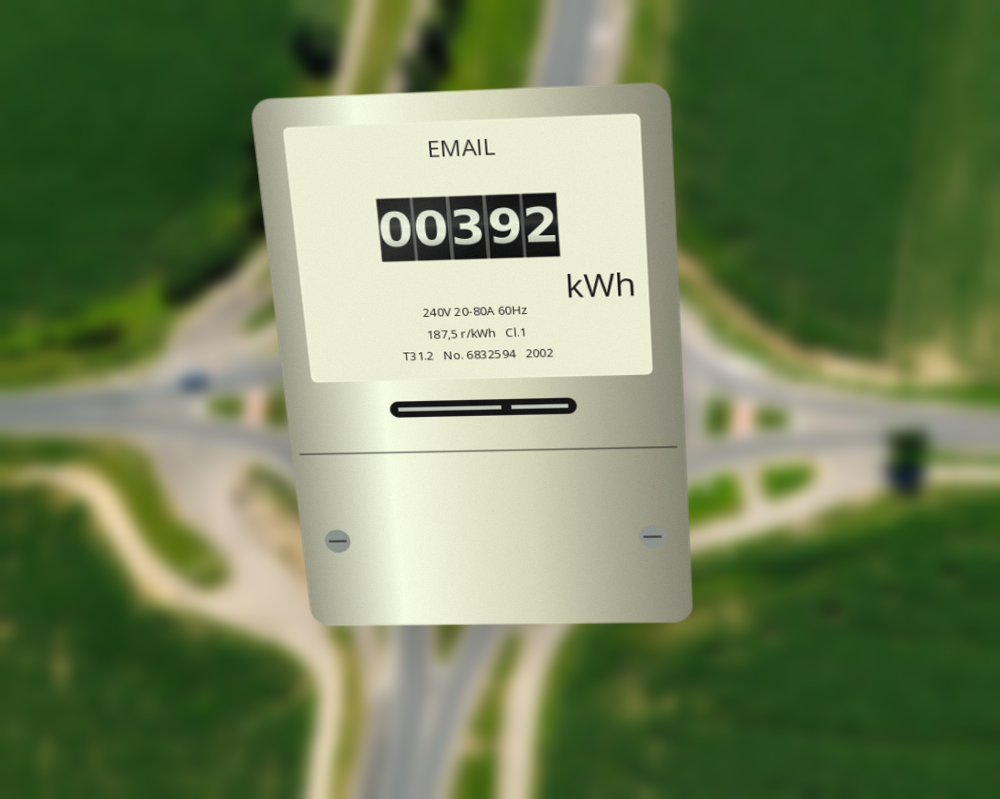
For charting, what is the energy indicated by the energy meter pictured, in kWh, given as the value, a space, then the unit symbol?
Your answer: 392 kWh
